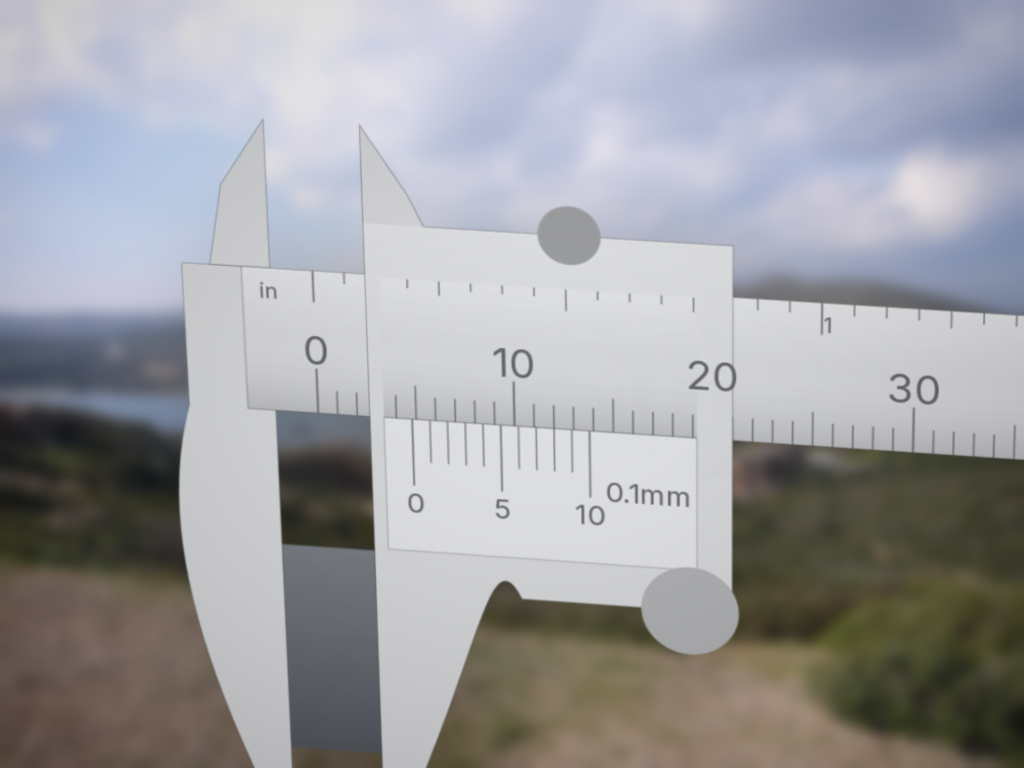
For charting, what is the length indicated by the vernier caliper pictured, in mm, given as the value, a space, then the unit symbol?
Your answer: 4.8 mm
